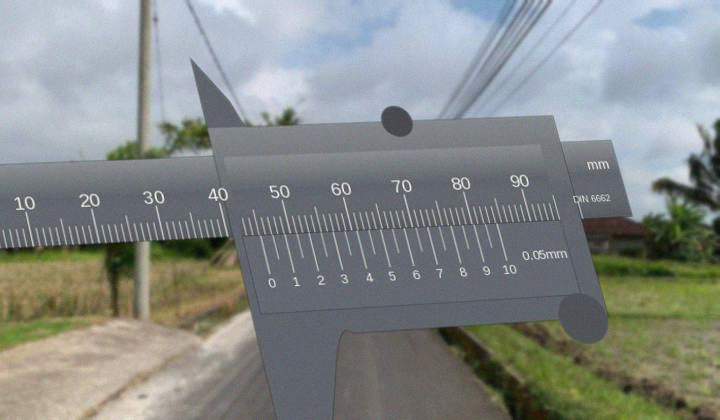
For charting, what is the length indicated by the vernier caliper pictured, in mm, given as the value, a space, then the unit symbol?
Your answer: 45.2 mm
